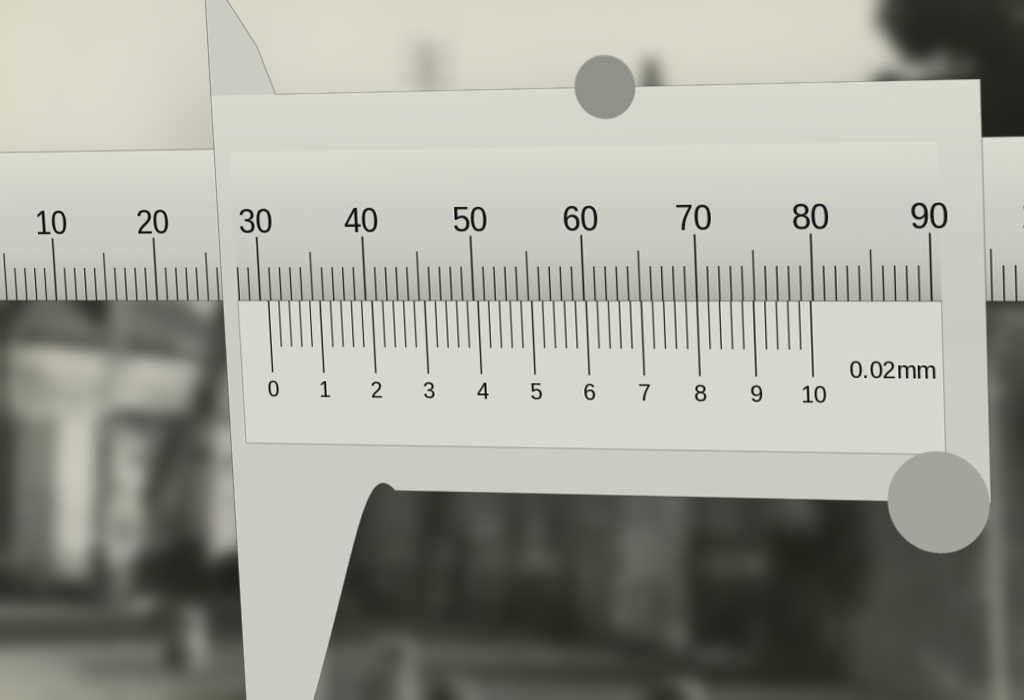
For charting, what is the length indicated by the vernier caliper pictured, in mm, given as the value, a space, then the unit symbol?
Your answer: 30.8 mm
